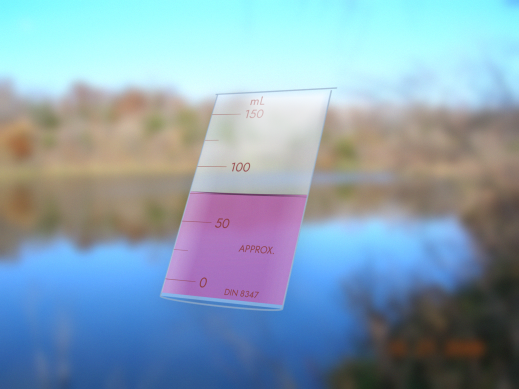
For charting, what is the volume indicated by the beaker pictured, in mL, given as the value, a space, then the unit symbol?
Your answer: 75 mL
